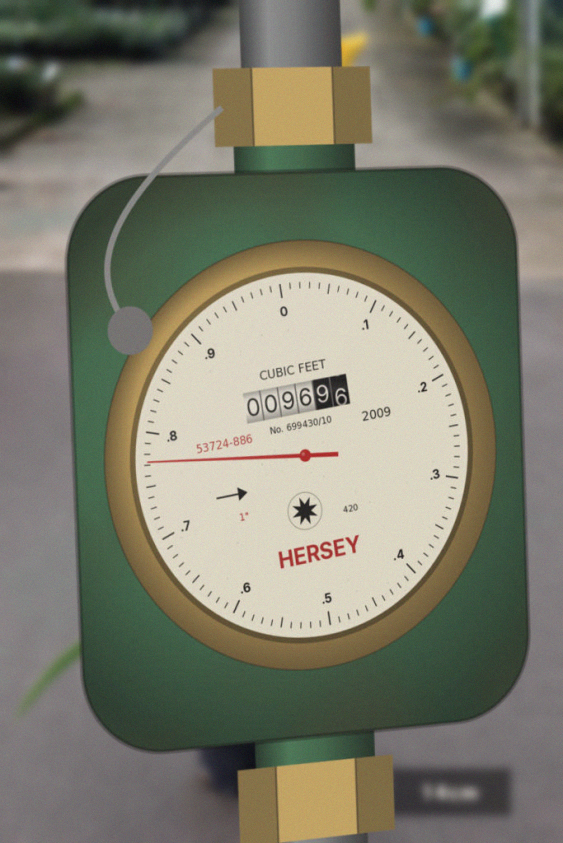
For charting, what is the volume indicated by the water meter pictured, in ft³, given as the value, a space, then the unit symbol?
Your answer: 9695.77 ft³
